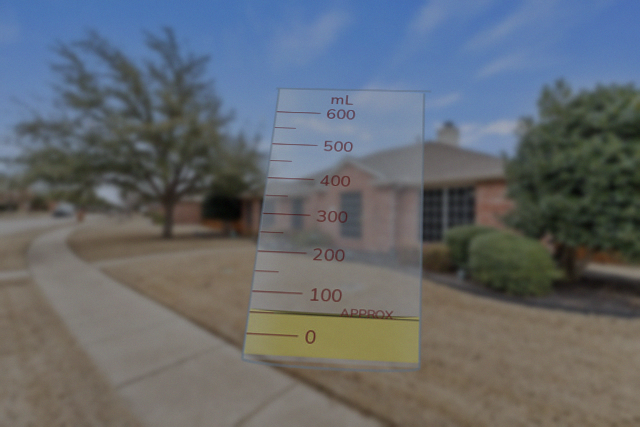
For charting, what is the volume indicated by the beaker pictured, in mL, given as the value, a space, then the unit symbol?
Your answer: 50 mL
